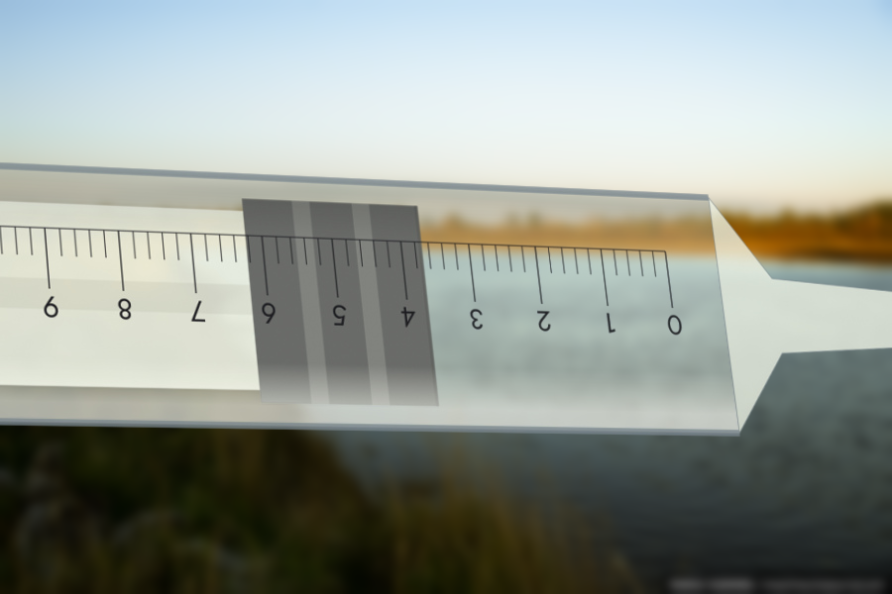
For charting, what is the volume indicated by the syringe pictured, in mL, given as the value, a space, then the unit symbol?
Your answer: 3.7 mL
